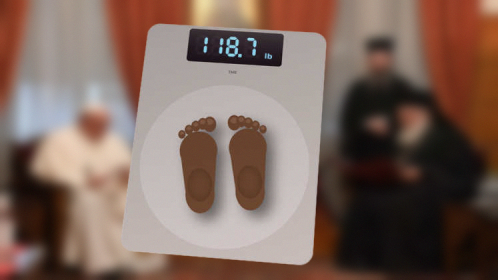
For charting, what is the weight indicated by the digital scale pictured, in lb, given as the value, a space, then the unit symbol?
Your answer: 118.7 lb
